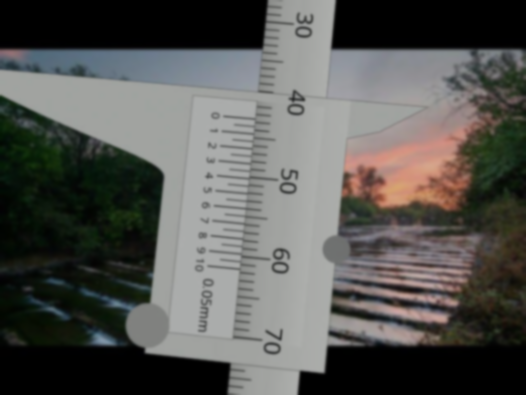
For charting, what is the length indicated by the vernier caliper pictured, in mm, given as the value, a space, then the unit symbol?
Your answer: 42.6 mm
